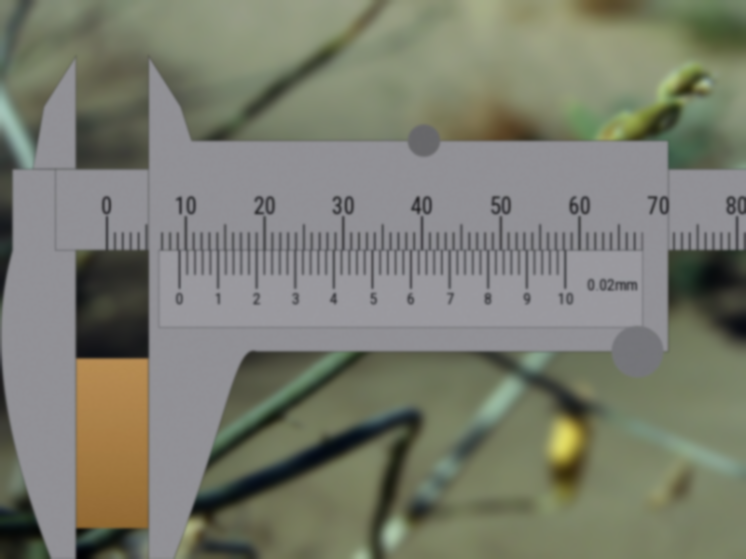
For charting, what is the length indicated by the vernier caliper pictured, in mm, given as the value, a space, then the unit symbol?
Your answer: 9.2 mm
